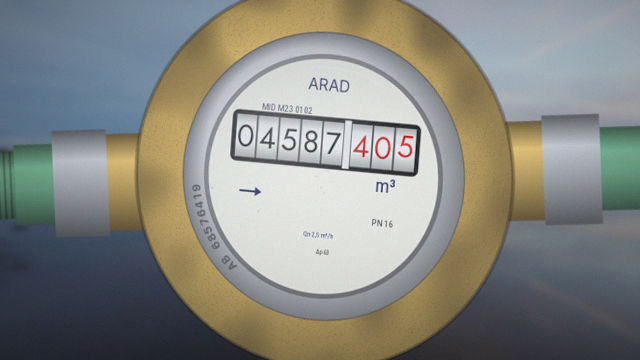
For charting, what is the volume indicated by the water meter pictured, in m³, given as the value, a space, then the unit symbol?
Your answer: 4587.405 m³
